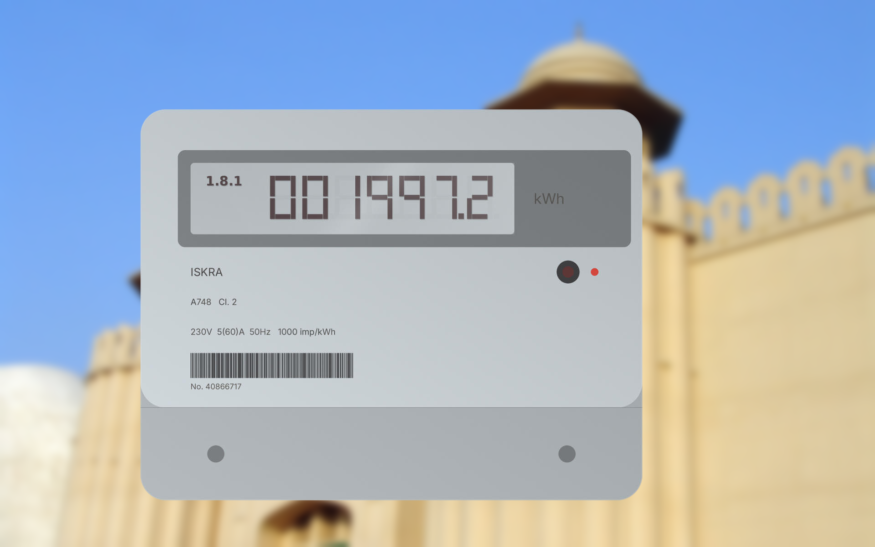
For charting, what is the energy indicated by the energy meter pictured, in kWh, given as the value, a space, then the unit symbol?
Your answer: 1997.2 kWh
